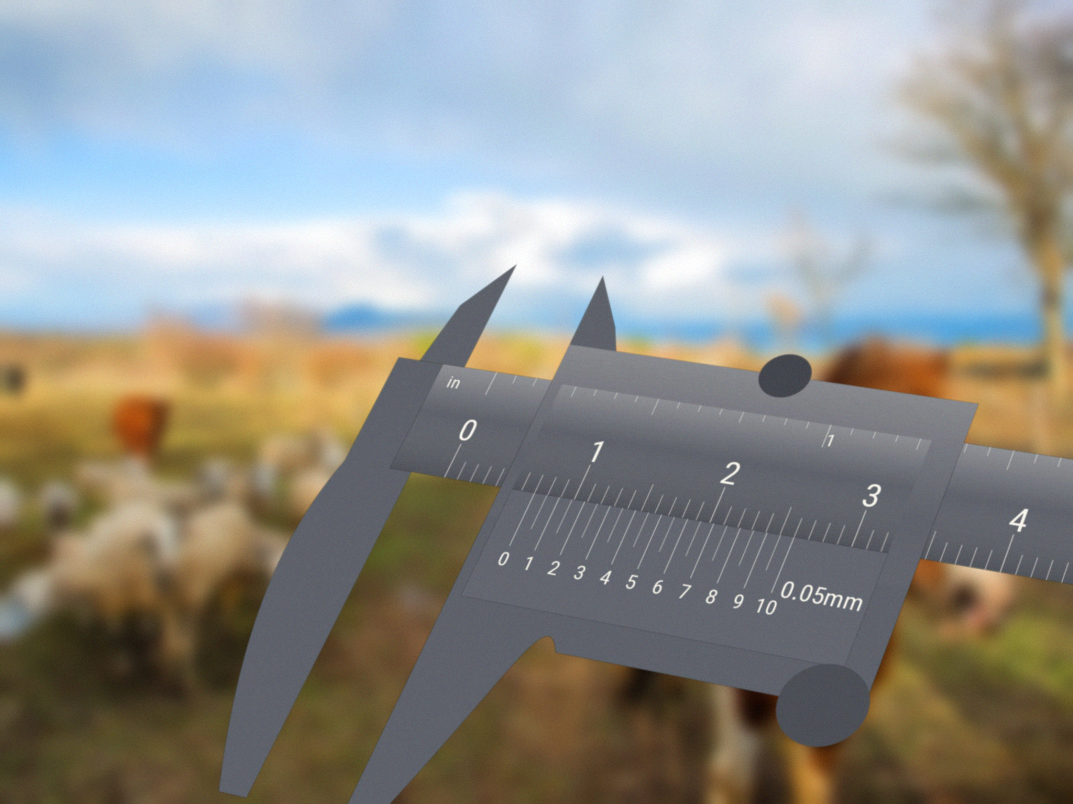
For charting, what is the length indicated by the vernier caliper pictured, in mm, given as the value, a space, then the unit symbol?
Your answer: 7.0 mm
